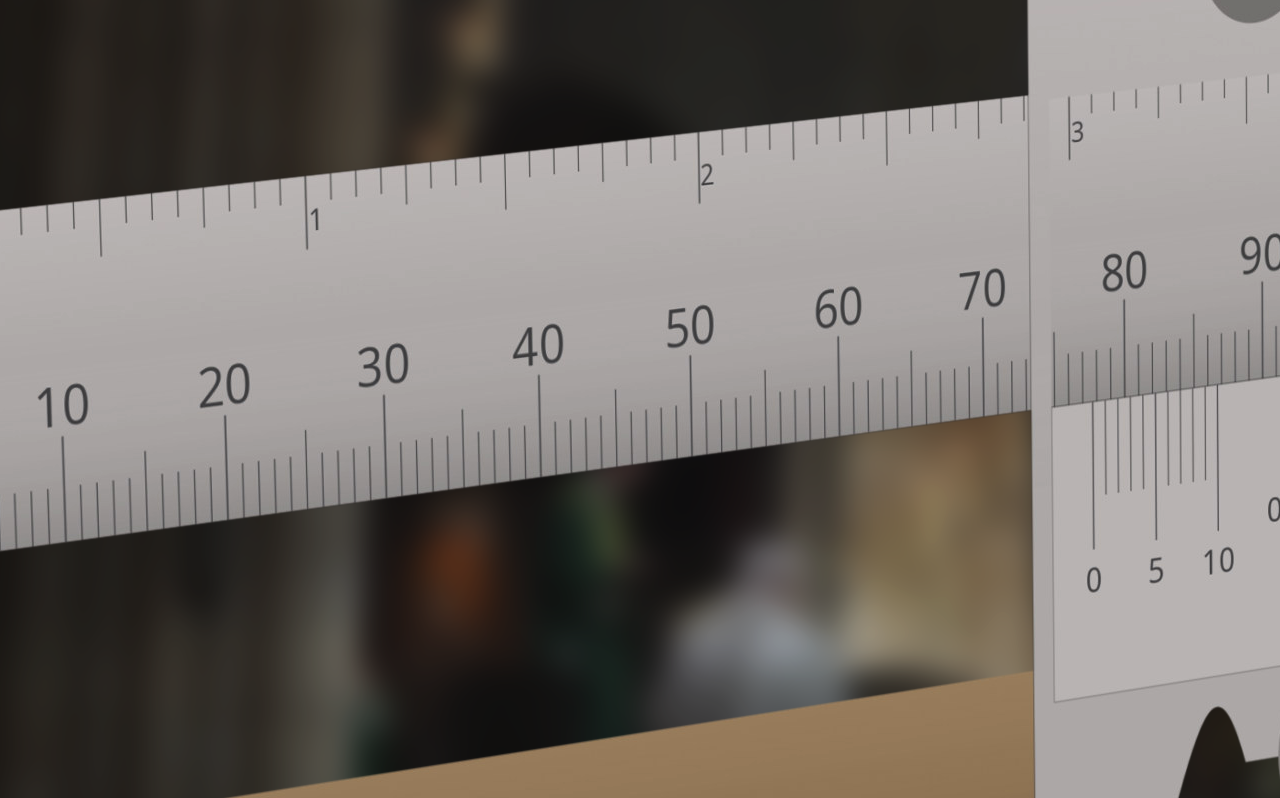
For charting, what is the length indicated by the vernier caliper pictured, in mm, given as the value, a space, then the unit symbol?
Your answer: 77.7 mm
